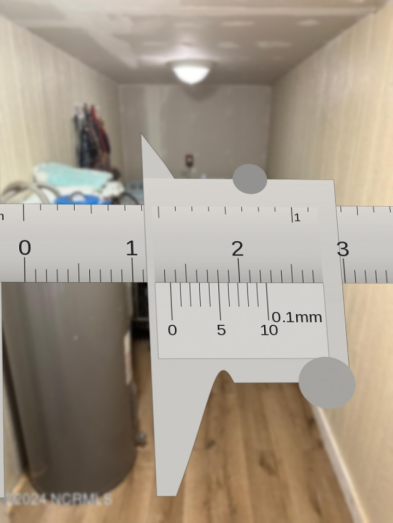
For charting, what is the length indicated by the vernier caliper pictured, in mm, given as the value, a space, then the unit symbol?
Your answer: 13.5 mm
